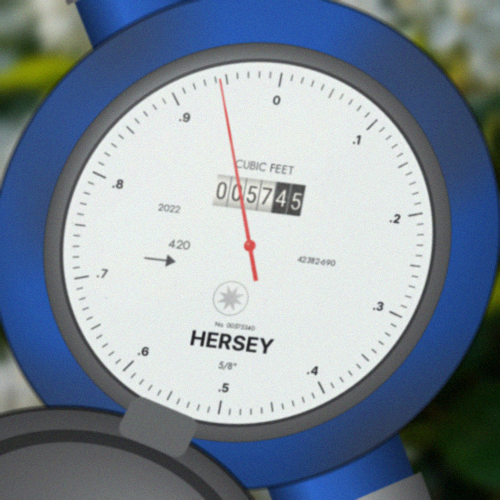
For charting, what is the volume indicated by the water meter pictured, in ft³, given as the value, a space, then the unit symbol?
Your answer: 5744.94 ft³
